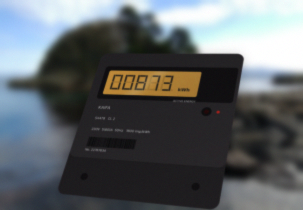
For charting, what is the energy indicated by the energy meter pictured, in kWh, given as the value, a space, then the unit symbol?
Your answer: 873 kWh
